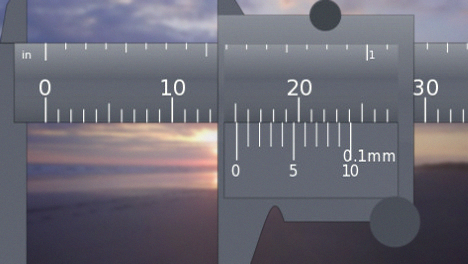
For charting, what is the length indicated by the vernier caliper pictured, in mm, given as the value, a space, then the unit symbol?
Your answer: 15.1 mm
